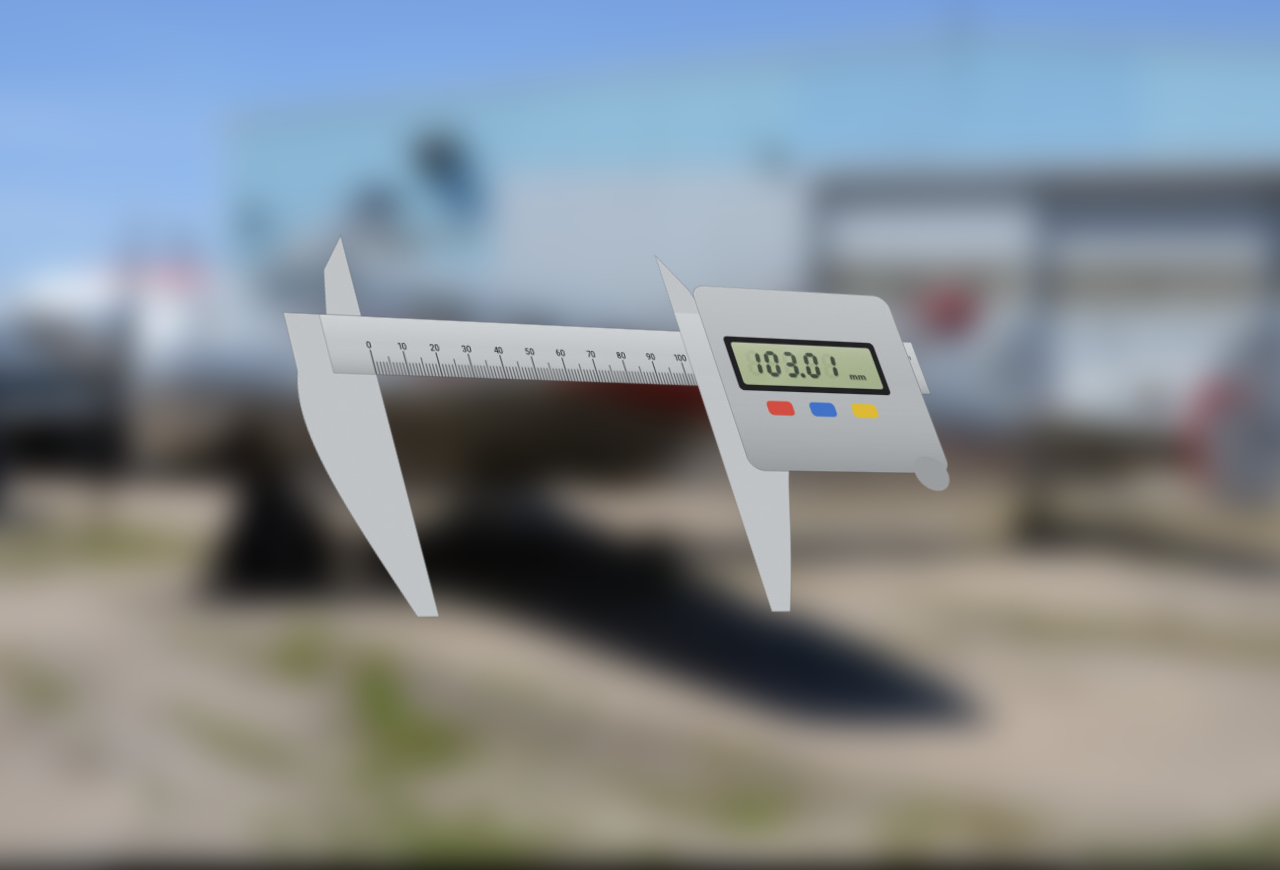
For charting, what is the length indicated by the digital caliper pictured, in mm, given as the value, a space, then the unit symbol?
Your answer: 103.01 mm
